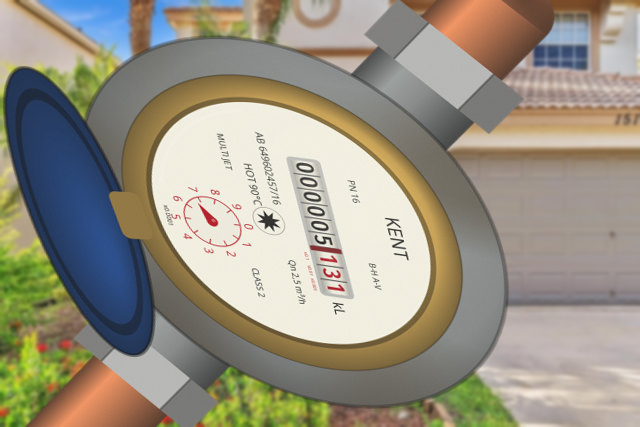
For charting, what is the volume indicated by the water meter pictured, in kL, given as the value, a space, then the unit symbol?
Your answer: 5.1316 kL
